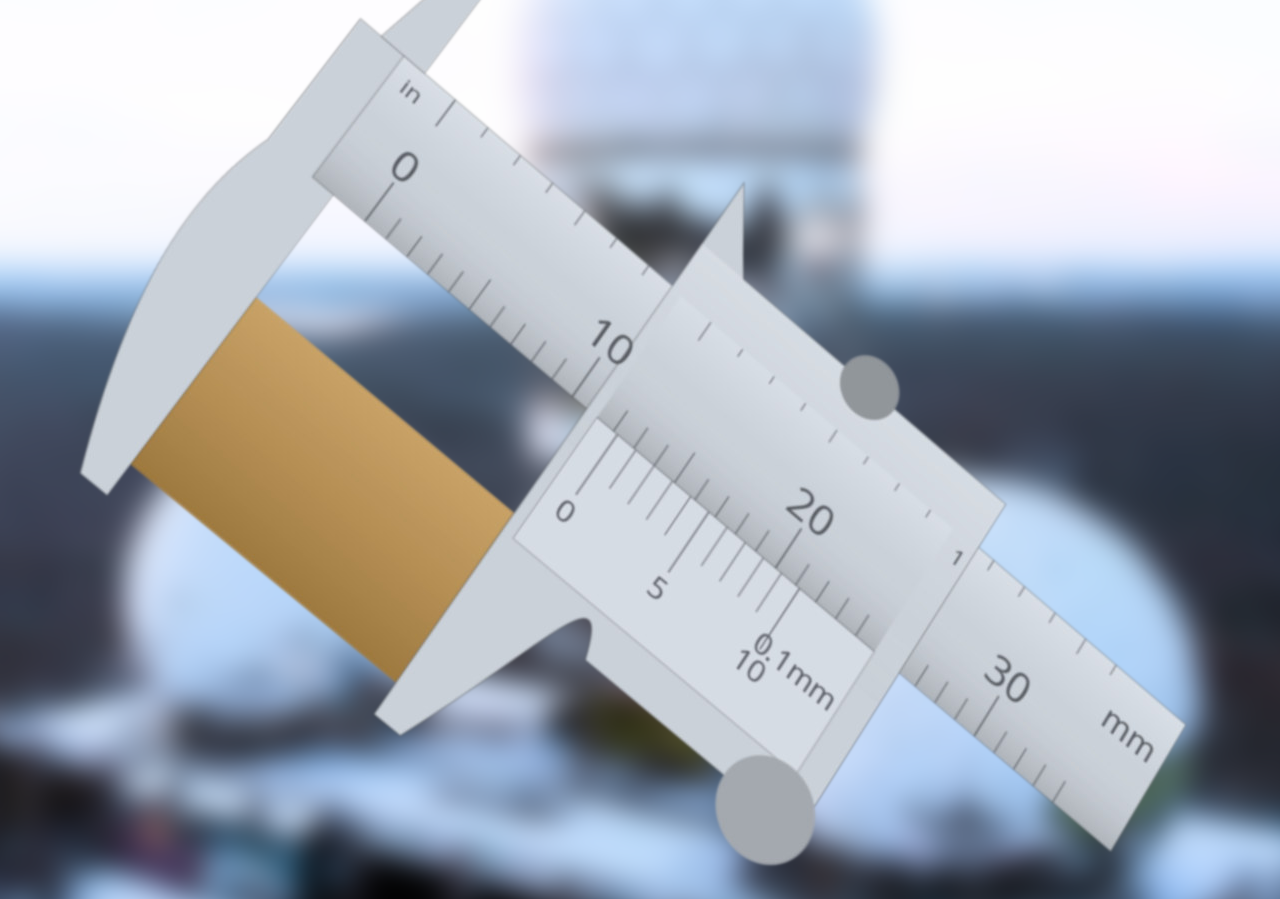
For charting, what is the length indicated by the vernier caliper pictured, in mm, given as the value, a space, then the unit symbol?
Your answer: 12.2 mm
